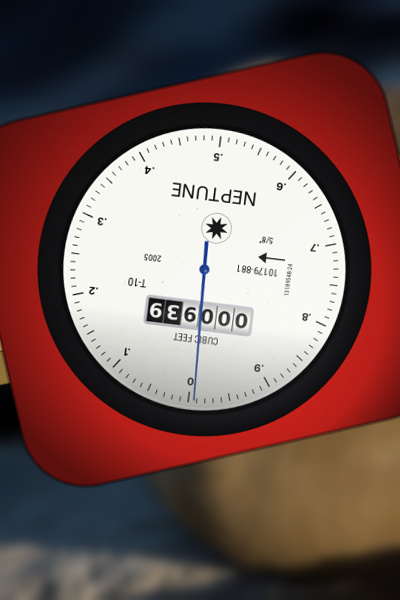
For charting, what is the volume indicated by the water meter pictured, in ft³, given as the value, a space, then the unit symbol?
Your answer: 938.99 ft³
